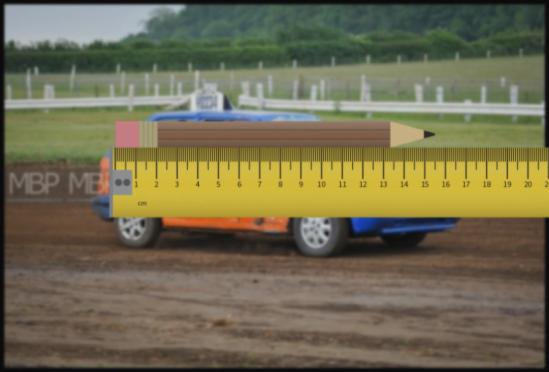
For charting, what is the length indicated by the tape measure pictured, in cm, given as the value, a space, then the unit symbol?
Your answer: 15.5 cm
